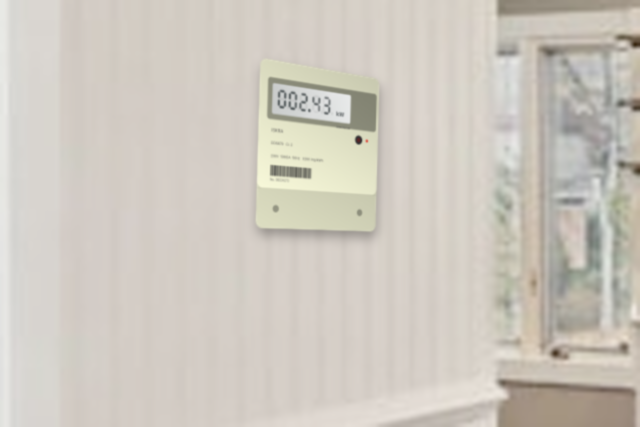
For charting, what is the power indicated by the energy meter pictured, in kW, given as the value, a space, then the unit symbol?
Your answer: 2.43 kW
